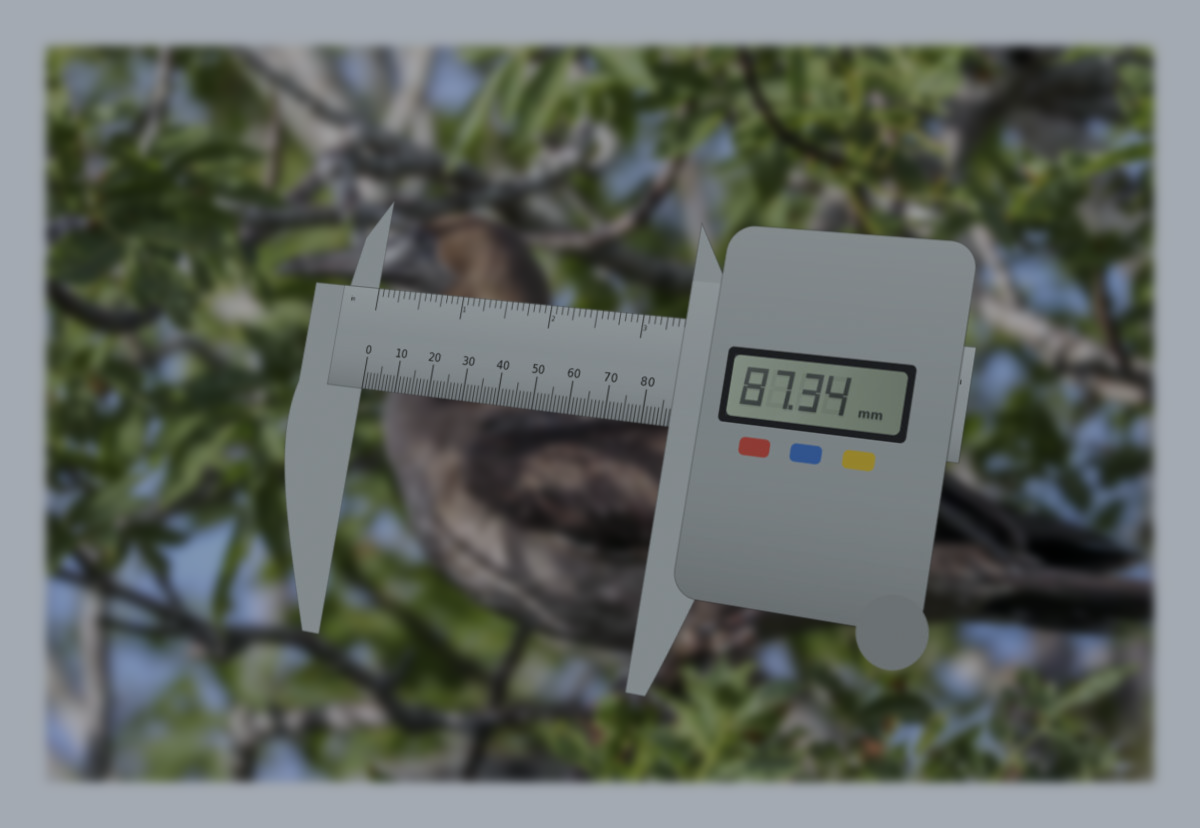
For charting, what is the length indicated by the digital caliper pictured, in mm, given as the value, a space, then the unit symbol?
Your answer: 87.34 mm
